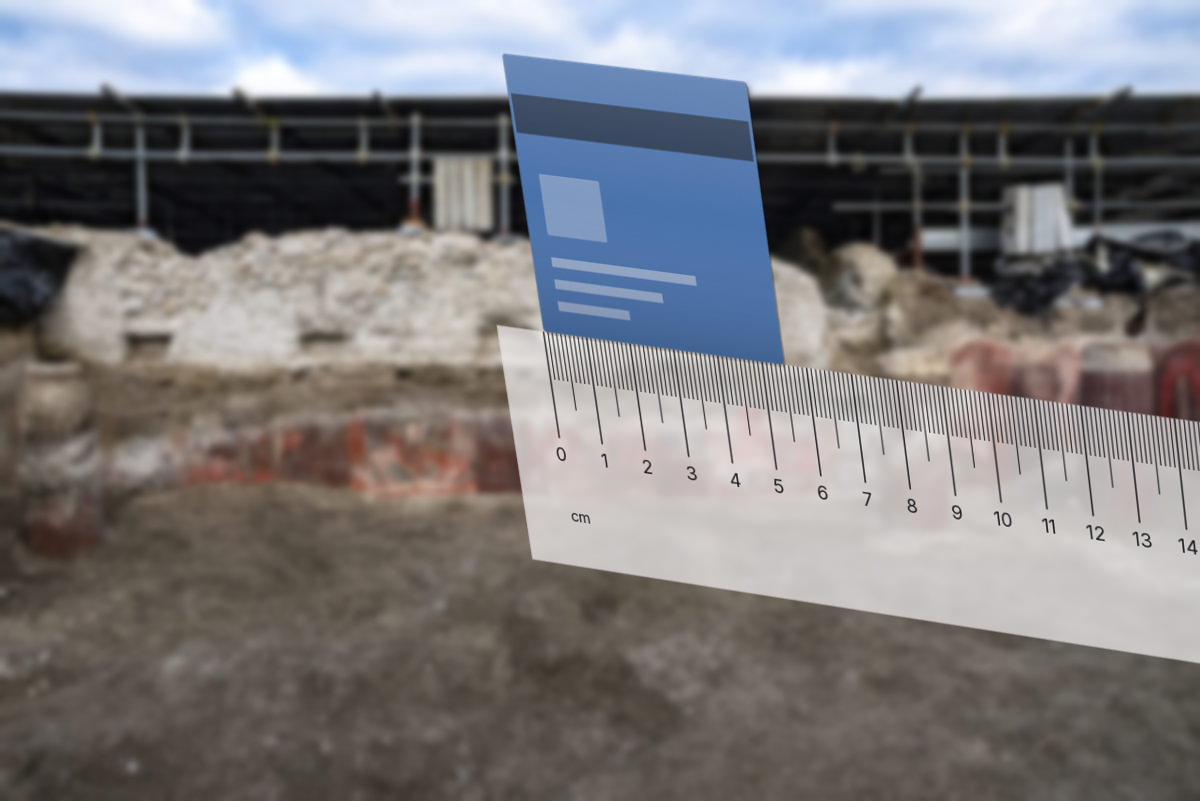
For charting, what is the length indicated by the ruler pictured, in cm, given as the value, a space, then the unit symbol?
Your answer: 5.5 cm
